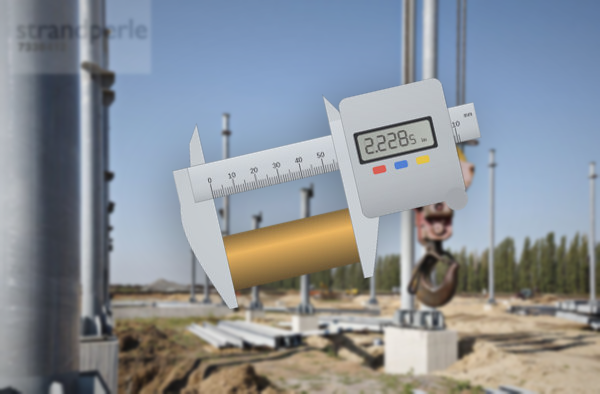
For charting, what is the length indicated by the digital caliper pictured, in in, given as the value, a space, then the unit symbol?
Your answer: 2.2285 in
